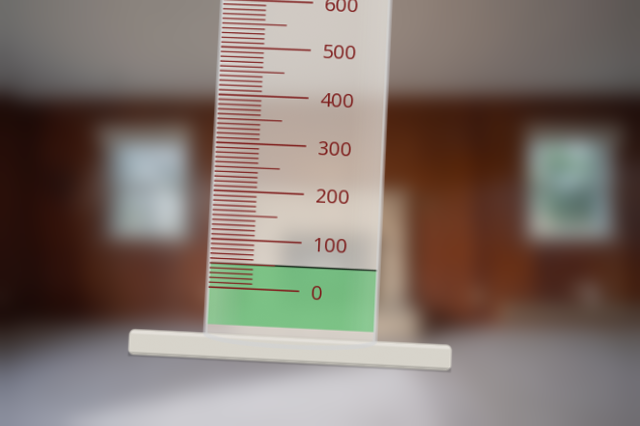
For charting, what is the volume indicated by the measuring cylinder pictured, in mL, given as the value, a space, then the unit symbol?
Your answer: 50 mL
